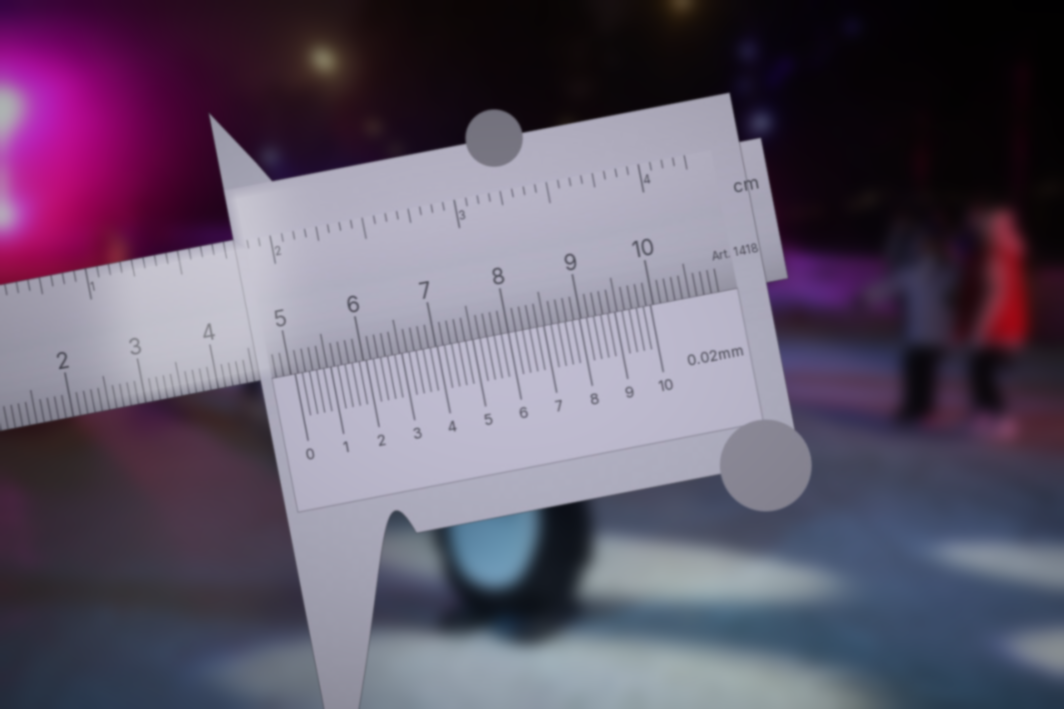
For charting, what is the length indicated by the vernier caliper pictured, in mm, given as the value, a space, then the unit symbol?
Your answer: 50.6 mm
